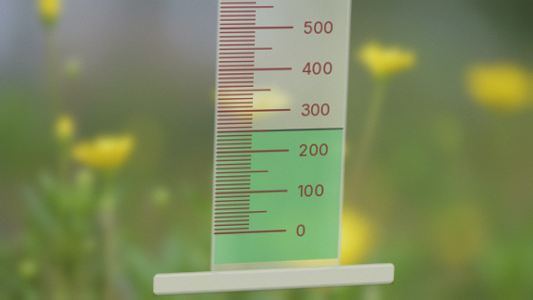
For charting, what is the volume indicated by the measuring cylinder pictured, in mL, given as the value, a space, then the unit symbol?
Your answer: 250 mL
